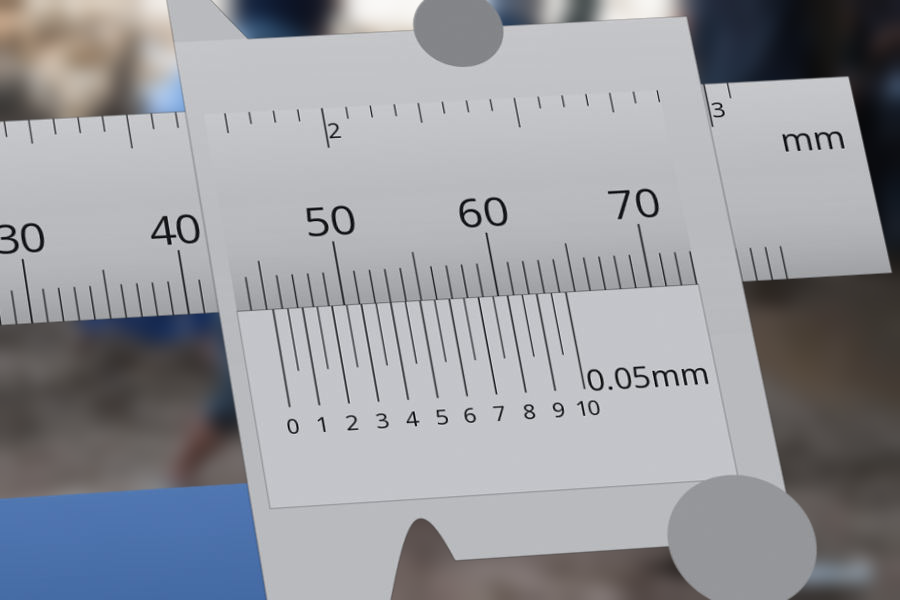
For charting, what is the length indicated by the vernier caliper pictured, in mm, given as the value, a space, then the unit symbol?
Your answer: 45.4 mm
